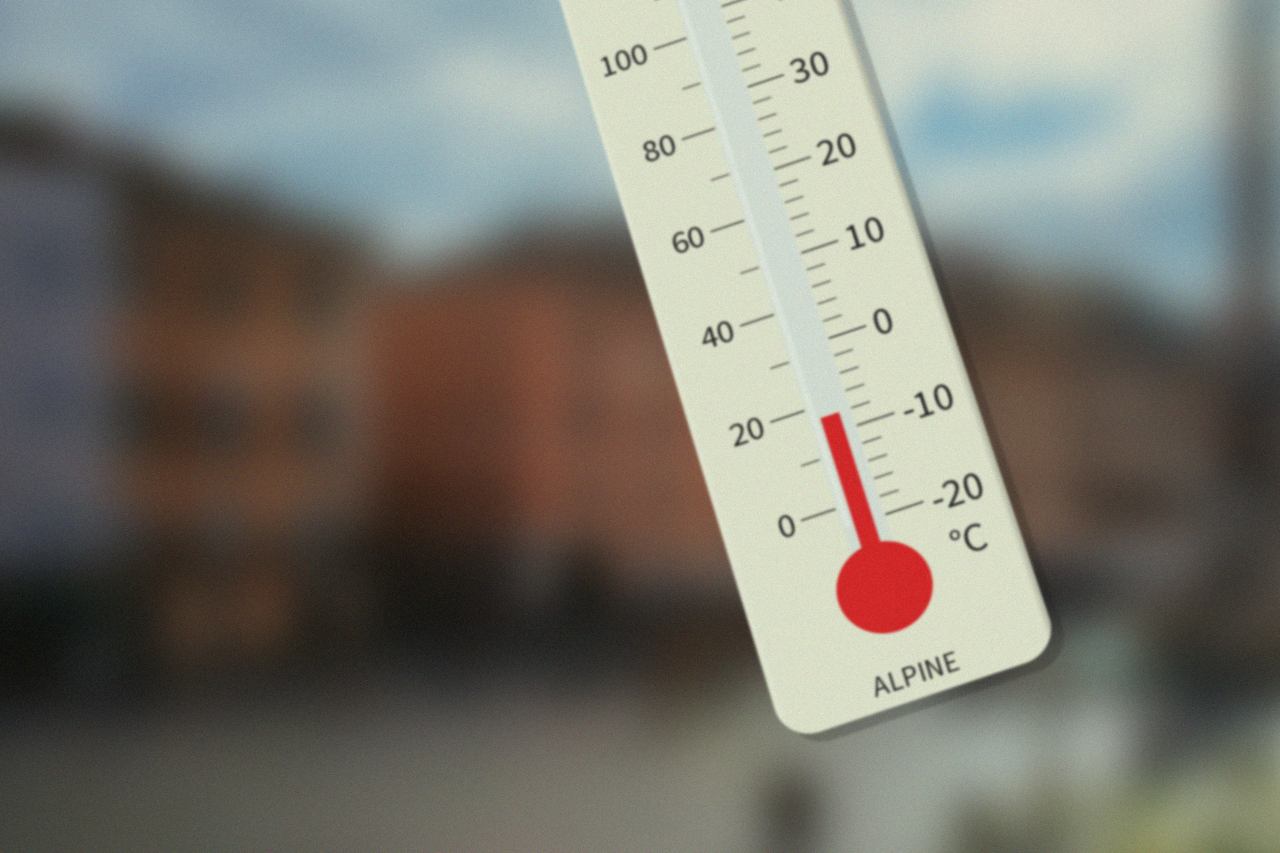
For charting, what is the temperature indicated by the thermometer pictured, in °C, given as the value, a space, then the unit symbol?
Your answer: -8 °C
